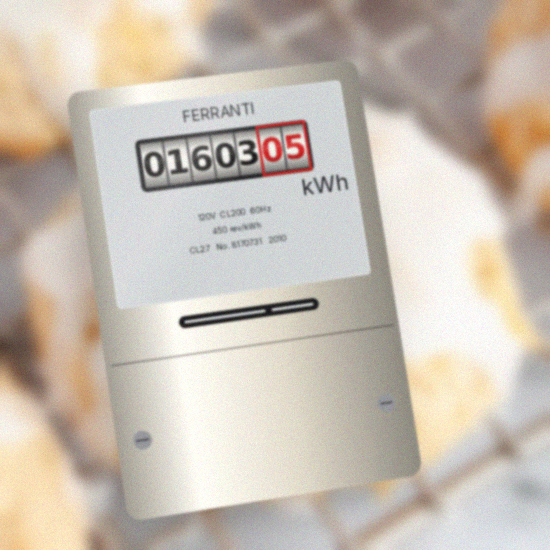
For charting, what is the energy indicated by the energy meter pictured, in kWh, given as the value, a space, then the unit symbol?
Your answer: 1603.05 kWh
